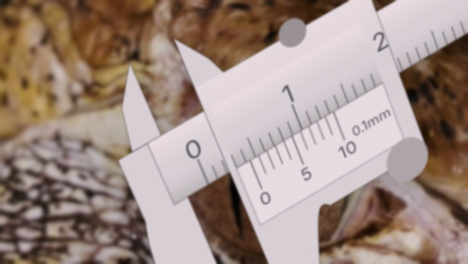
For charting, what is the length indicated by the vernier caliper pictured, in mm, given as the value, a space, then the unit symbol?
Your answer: 4.4 mm
